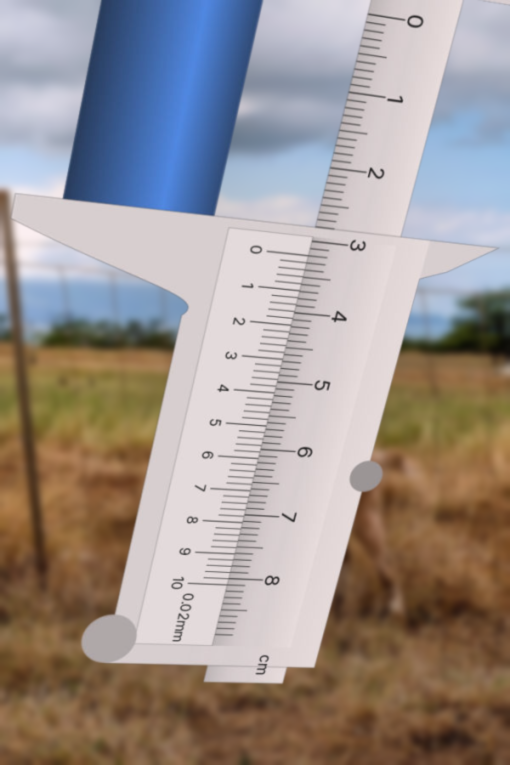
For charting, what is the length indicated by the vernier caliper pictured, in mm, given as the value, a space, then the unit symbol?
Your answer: 32.0 mm
